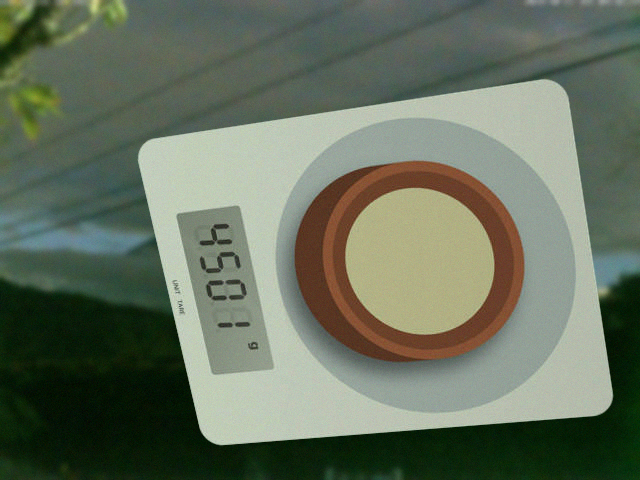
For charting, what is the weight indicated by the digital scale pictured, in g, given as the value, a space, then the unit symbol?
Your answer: 4501 g
